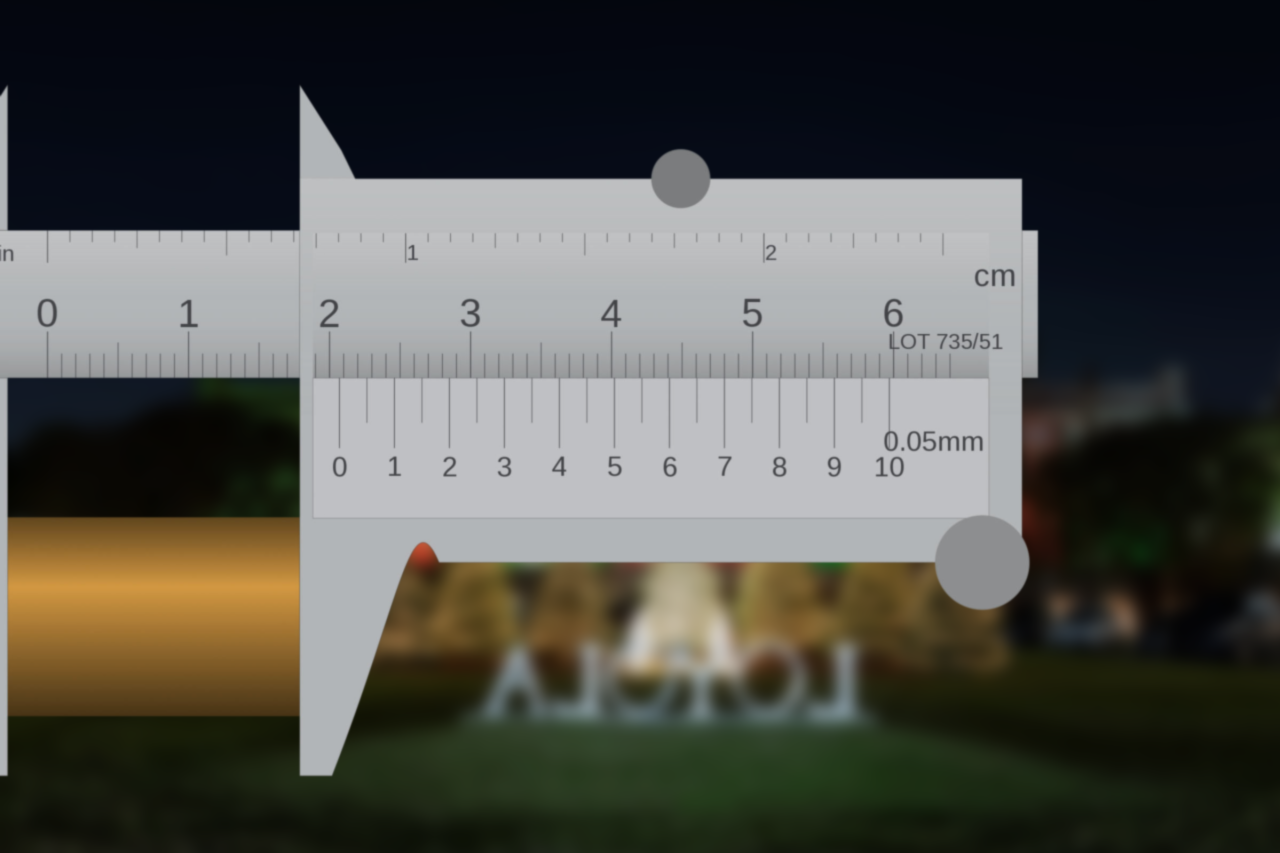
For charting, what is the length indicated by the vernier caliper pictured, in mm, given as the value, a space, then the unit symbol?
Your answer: 20.7 mm
